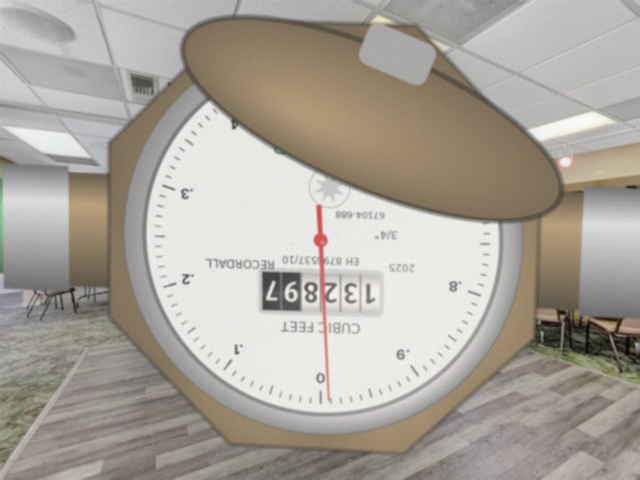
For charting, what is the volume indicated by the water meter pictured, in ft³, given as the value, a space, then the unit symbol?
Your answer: 132896.99 ft³
